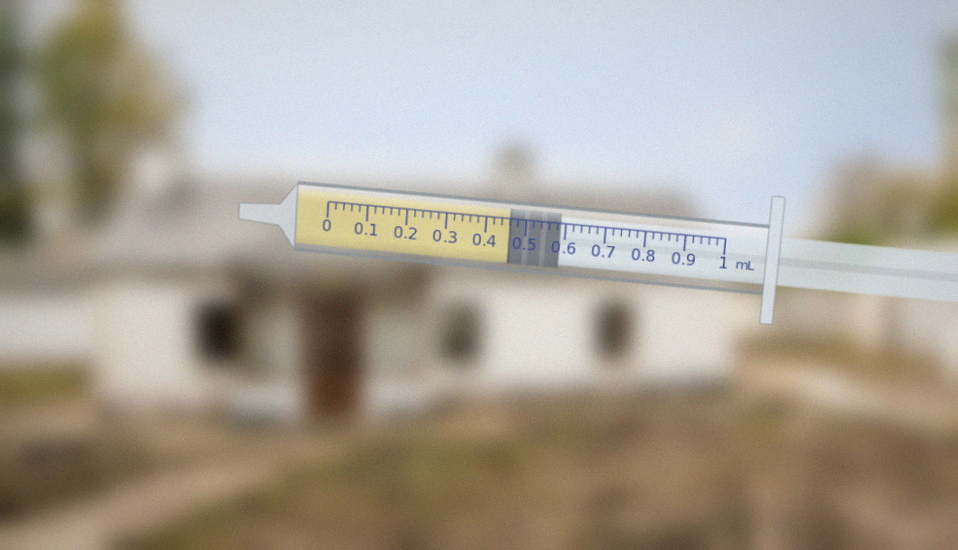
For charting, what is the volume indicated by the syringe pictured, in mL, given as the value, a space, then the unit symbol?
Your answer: 0.46 mL
